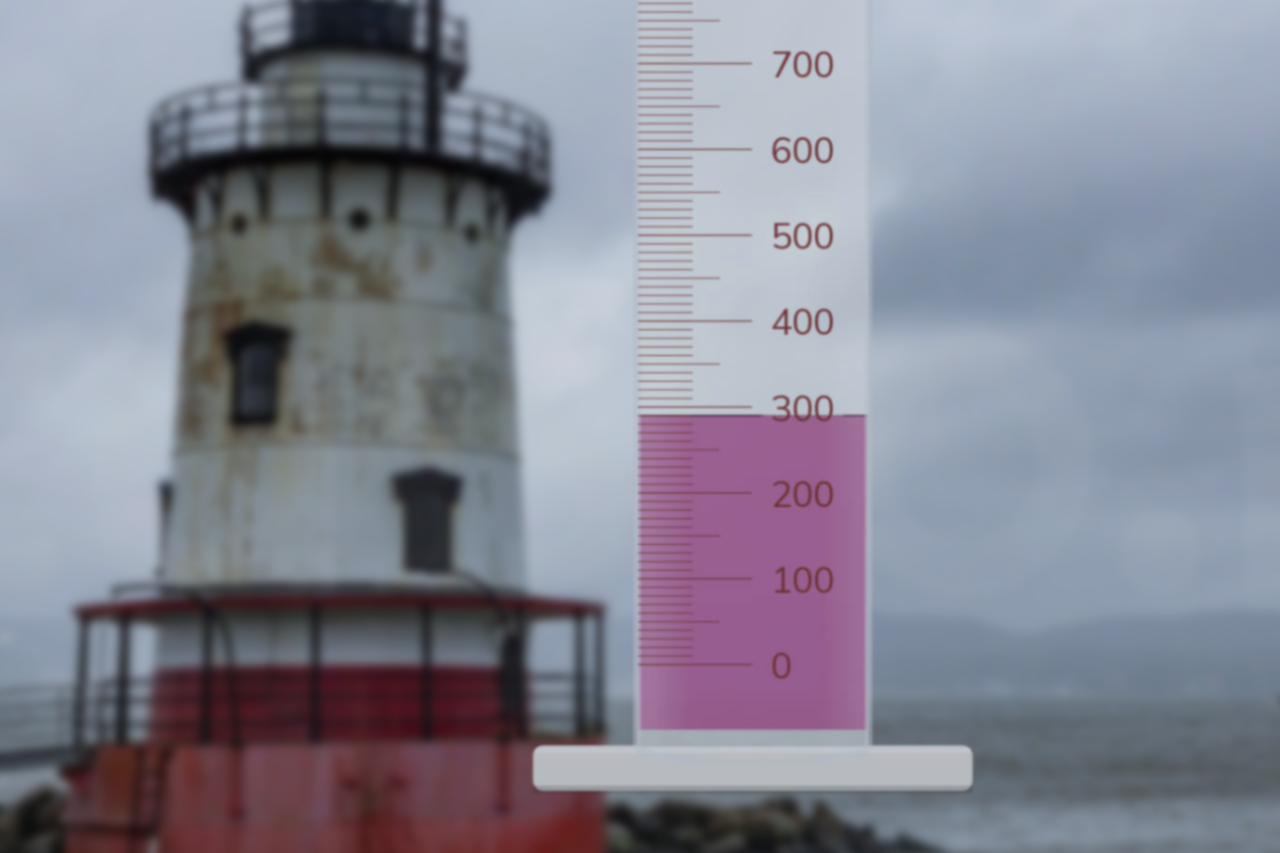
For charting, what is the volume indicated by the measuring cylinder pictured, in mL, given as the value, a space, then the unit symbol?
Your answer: 290 mL
